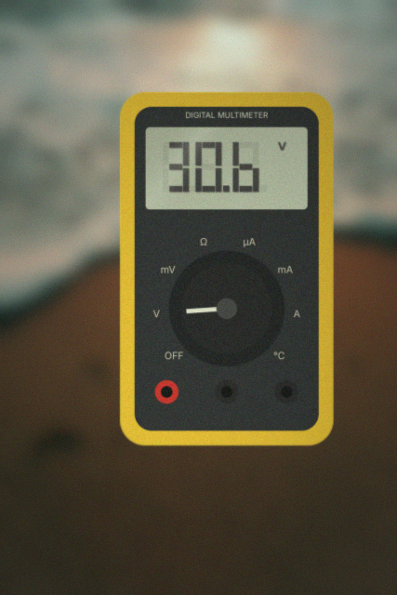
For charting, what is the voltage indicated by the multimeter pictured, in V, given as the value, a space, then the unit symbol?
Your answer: 30.6 V
